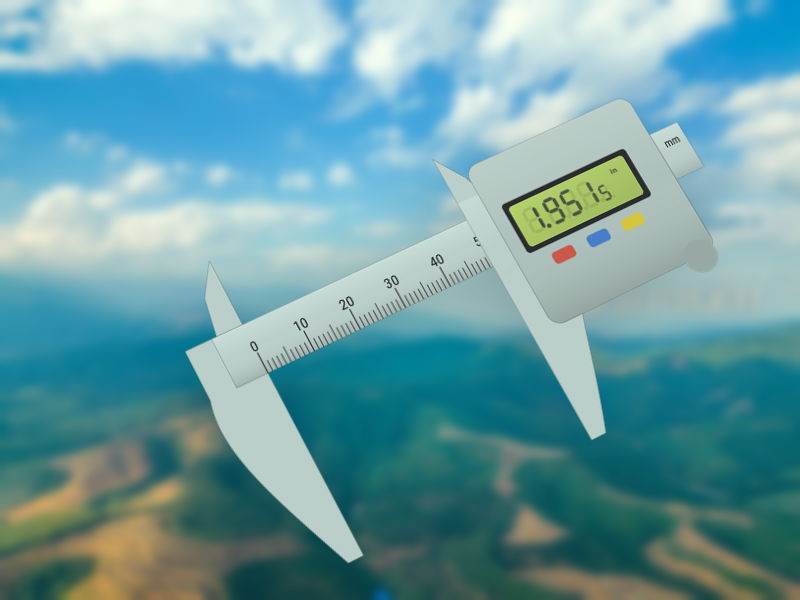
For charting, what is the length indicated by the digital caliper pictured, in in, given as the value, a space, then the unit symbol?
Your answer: 1.9515 in
